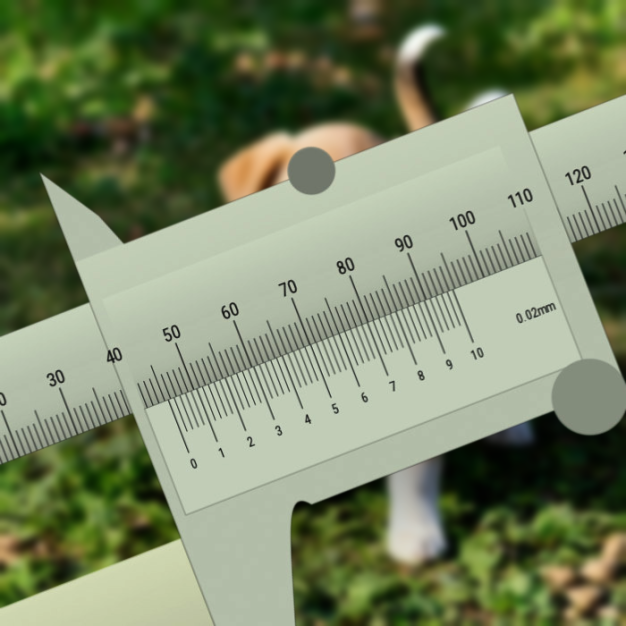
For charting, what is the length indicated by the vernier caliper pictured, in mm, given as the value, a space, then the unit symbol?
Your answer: 45.6 mm
